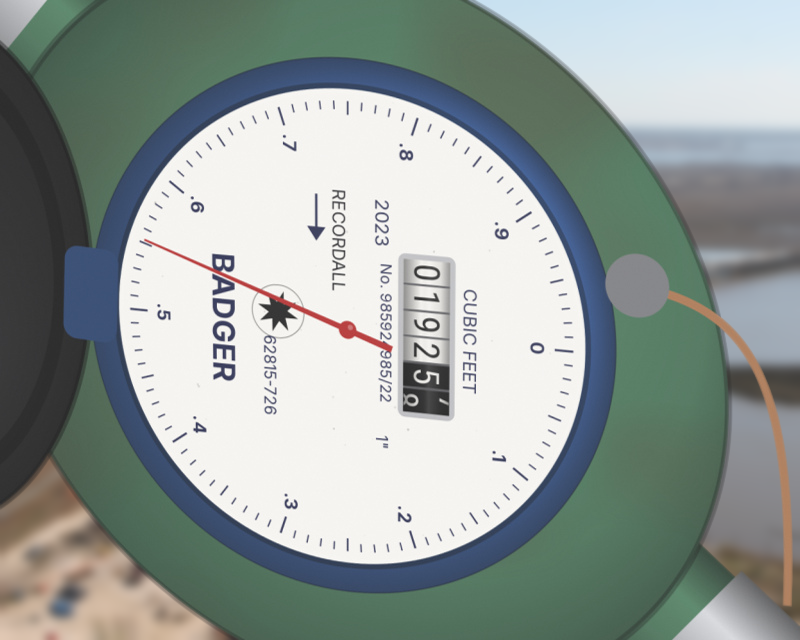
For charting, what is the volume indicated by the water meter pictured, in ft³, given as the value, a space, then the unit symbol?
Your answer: 19257.55 ft³
